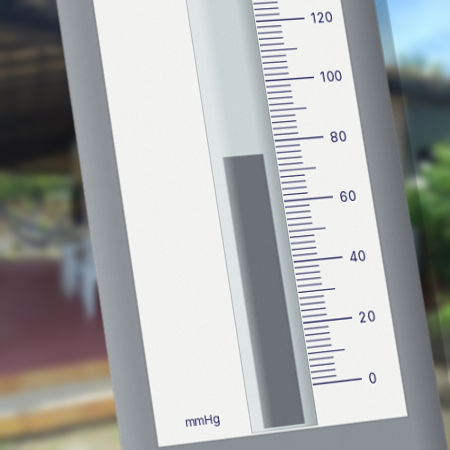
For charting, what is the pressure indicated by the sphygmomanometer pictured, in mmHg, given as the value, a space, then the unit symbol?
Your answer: 76 mmHg
